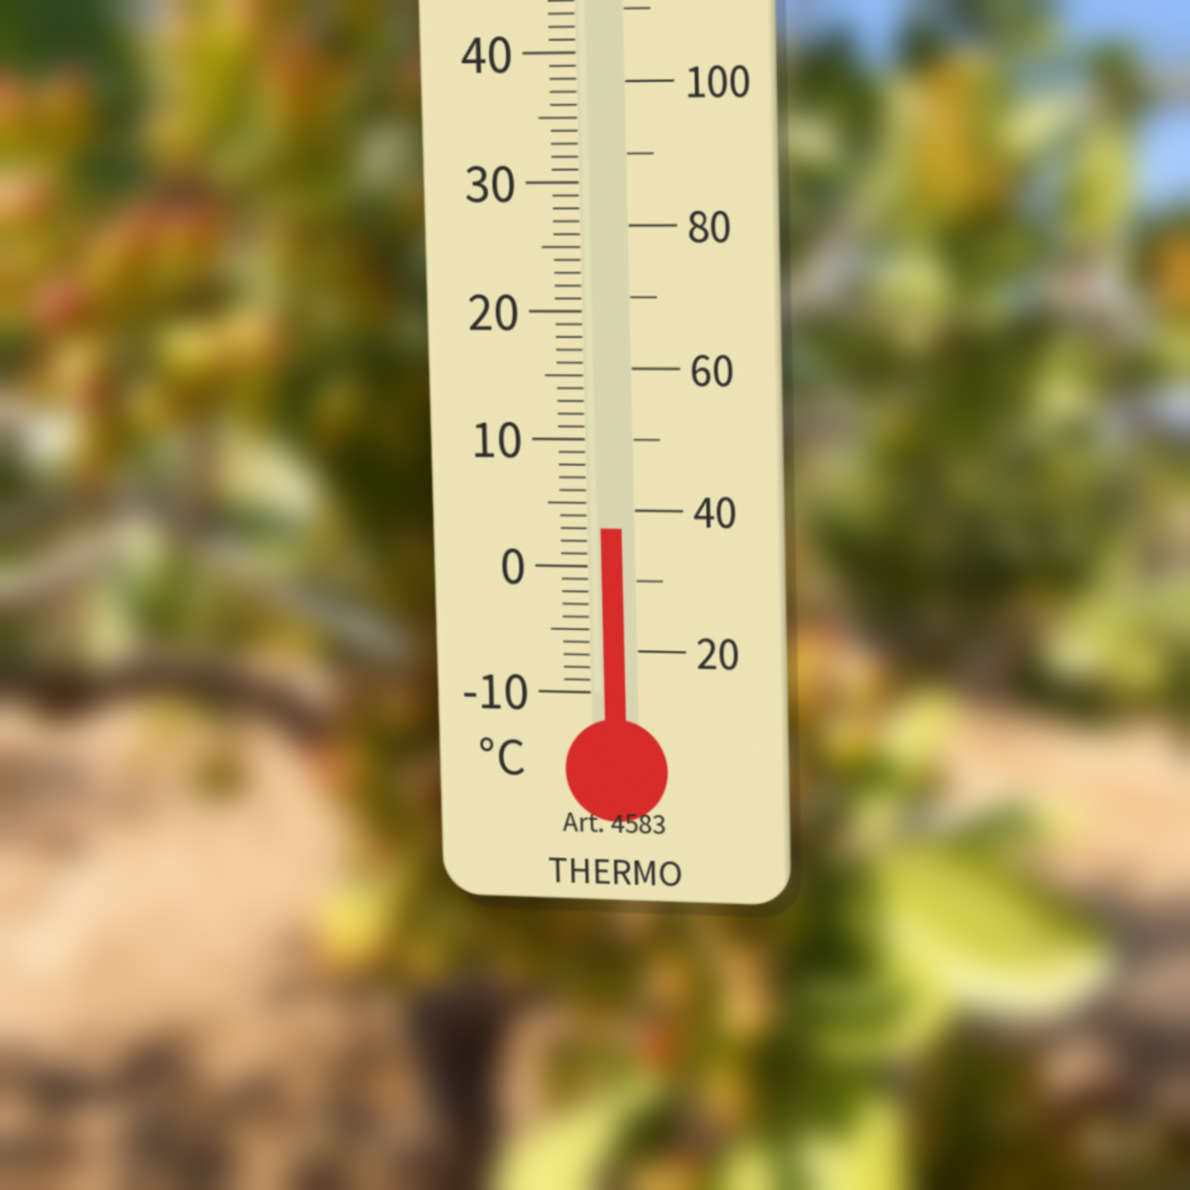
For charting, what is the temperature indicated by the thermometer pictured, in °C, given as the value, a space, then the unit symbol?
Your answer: 3 °C
